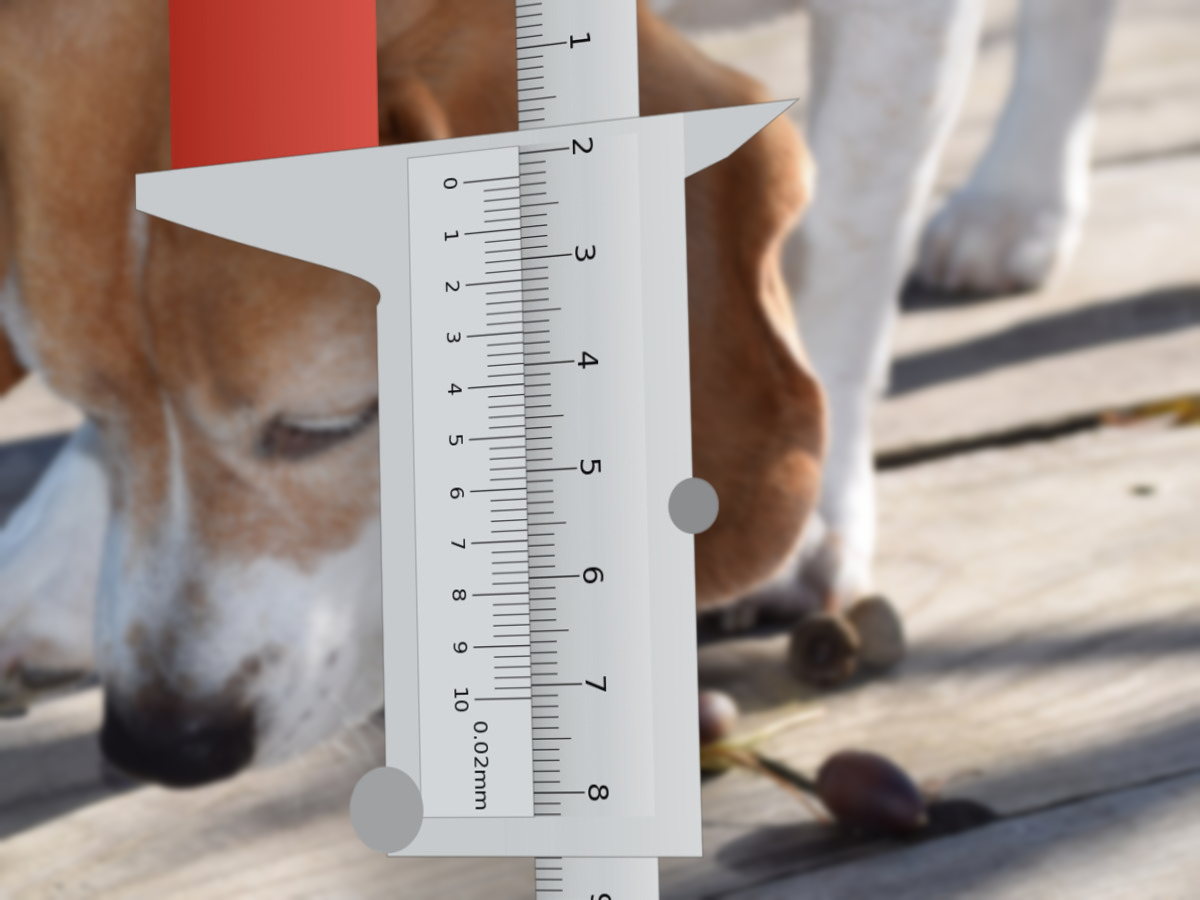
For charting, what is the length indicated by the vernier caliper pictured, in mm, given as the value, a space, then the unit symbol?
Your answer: 22.2 mm
